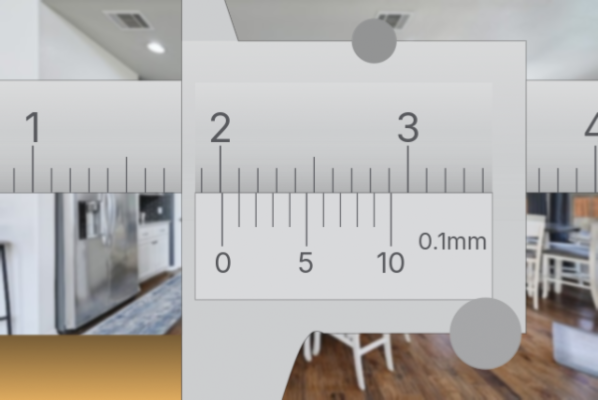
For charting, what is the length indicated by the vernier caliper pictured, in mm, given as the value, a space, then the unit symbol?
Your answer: 20.1 mm
